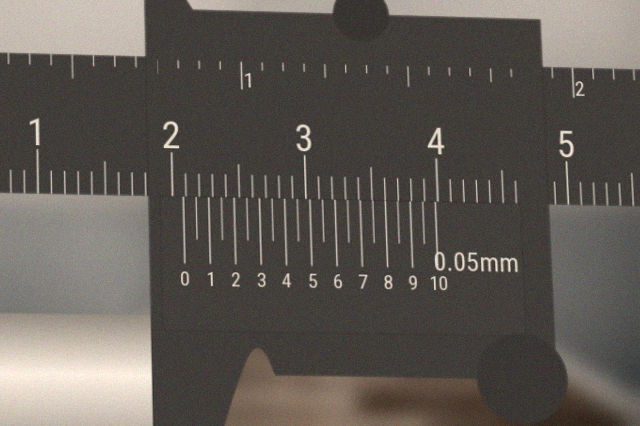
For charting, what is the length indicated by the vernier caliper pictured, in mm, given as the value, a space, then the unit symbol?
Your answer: 20.8 mm
